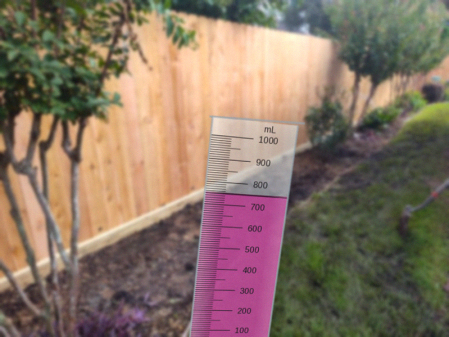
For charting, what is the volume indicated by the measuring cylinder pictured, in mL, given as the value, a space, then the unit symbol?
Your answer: 750 mL
